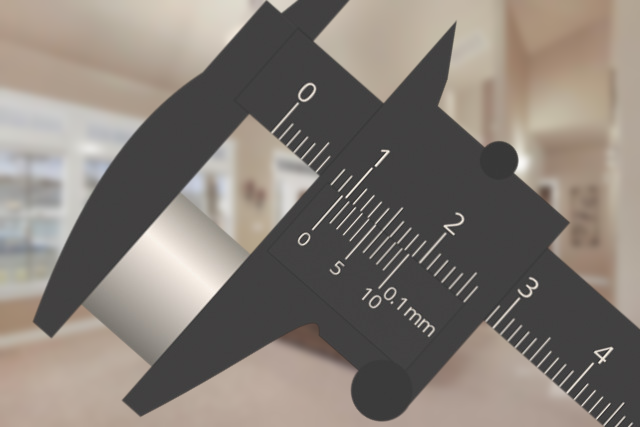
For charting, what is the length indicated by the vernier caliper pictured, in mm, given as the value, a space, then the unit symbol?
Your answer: 9.6 mm
